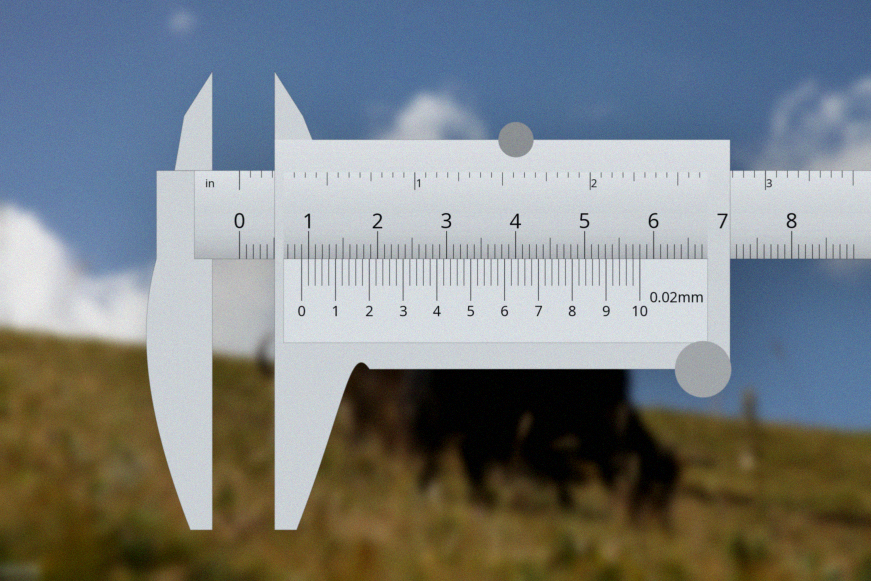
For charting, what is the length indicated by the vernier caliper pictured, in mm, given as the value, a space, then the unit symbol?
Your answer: 9.0 mm
